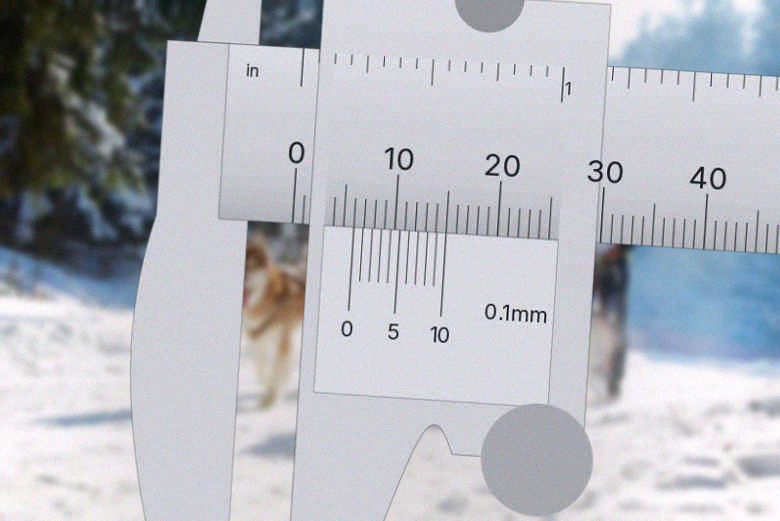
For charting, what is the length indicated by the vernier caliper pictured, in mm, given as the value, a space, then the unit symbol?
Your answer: 6.0 mm
